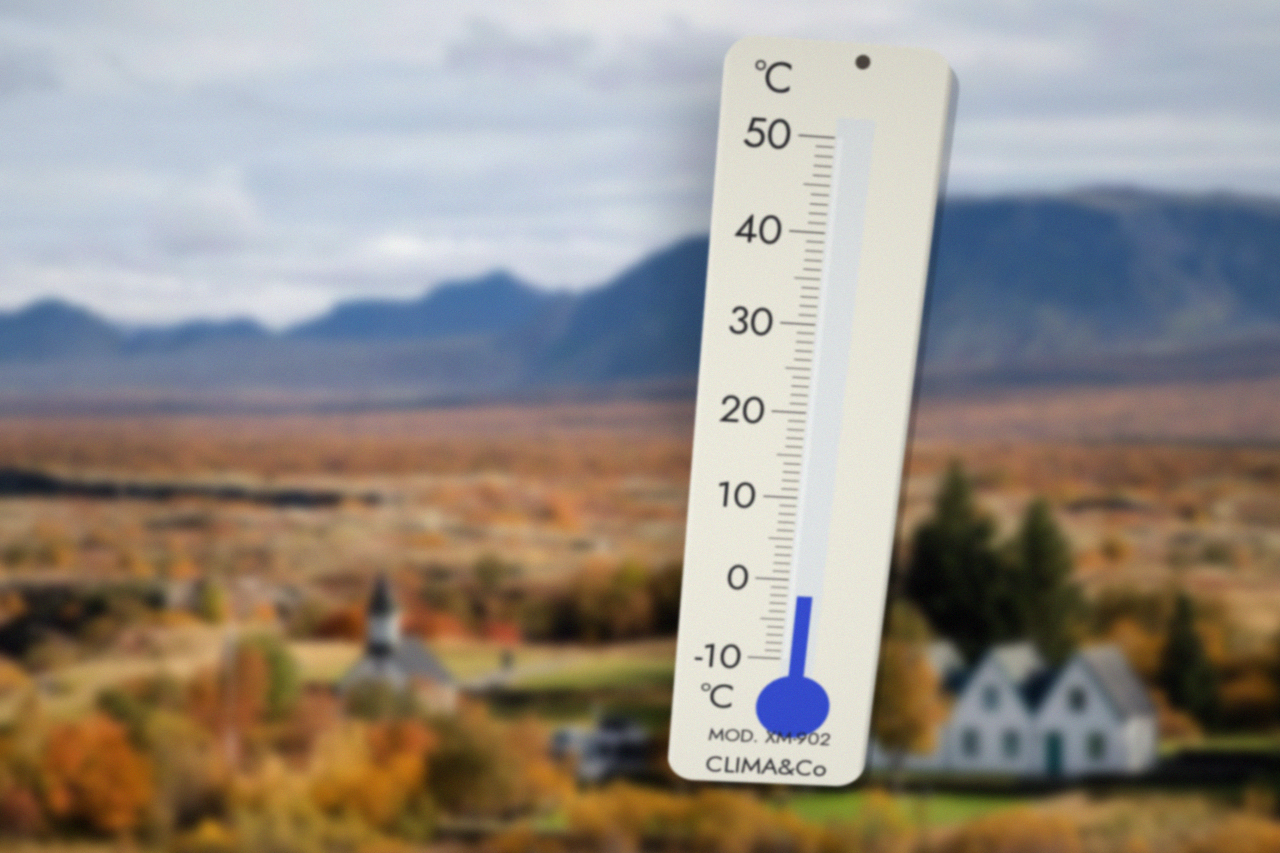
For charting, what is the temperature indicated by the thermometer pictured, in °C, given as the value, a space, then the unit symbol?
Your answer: -2 °C
